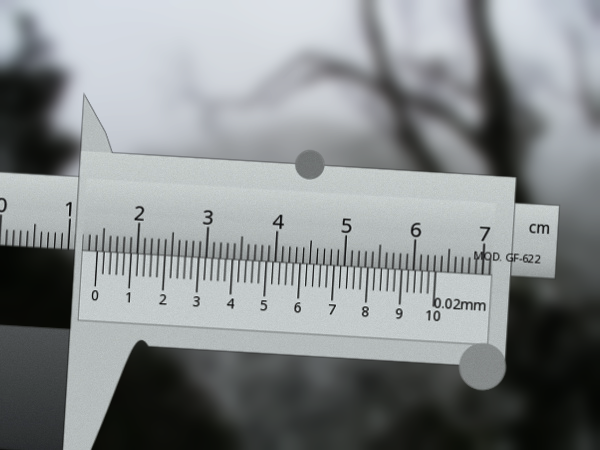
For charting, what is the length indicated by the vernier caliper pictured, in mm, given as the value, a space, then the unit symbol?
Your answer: 14.2 mm
